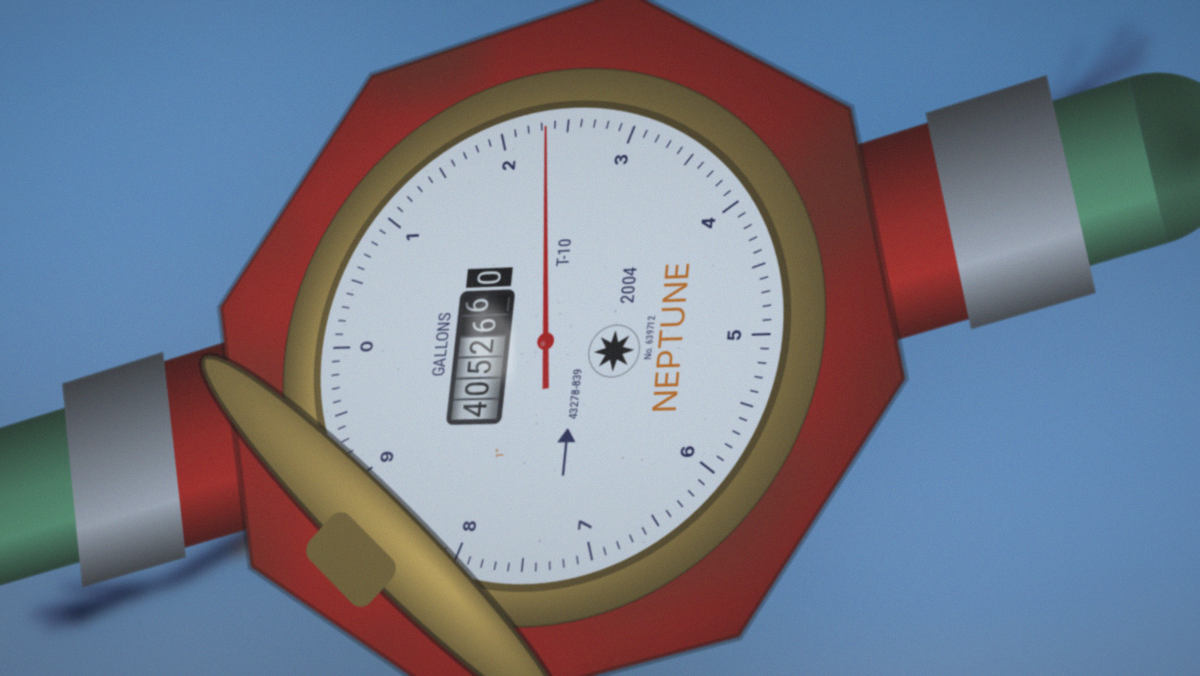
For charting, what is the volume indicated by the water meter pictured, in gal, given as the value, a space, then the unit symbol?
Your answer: 4052662.3 gal
